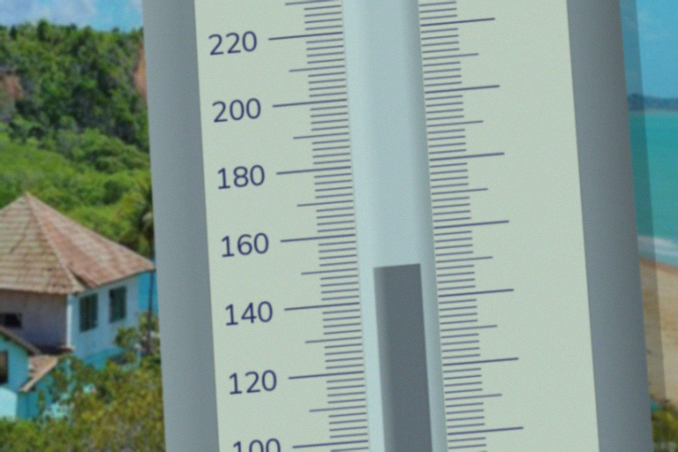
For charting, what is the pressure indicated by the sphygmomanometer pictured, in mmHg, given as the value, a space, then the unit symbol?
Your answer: 150 mmHg
